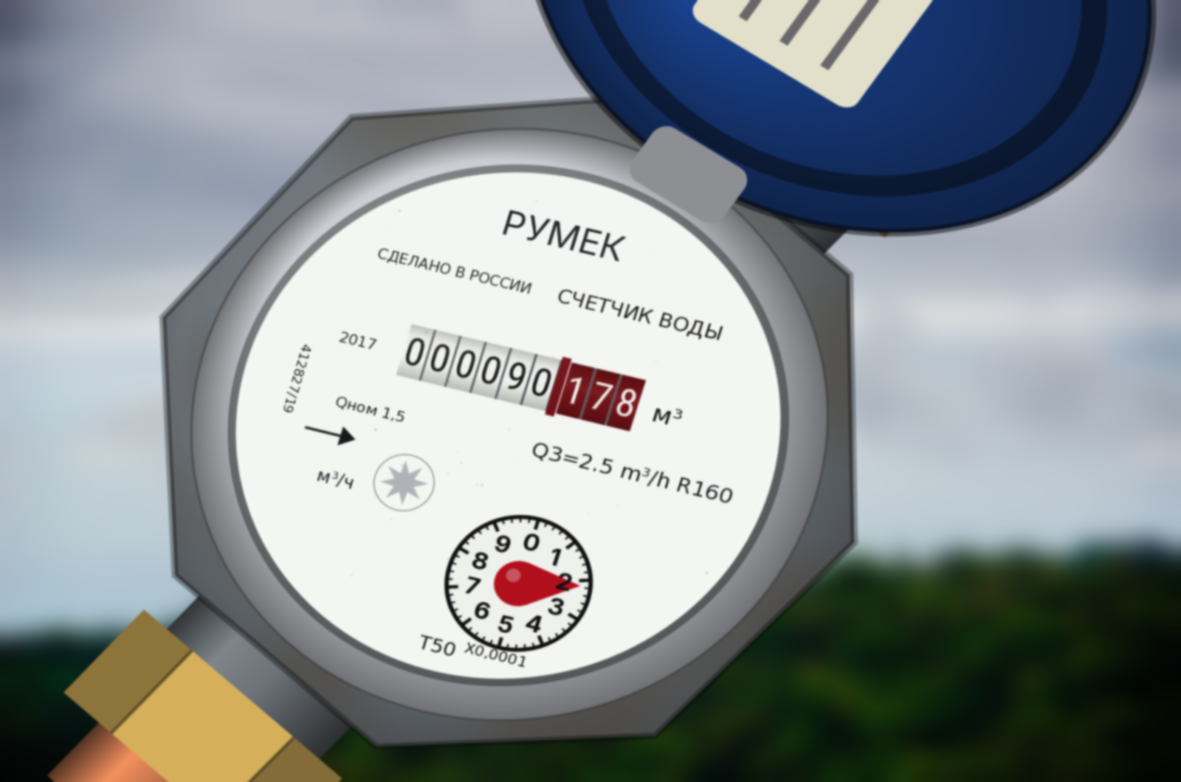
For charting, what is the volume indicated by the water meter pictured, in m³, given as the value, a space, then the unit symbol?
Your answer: 90.1782 m³
